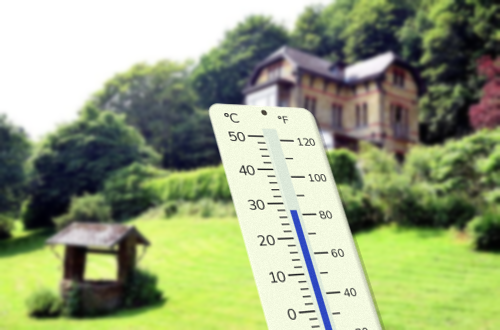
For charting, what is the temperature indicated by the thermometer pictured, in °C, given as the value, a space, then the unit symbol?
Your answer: 28 °C
